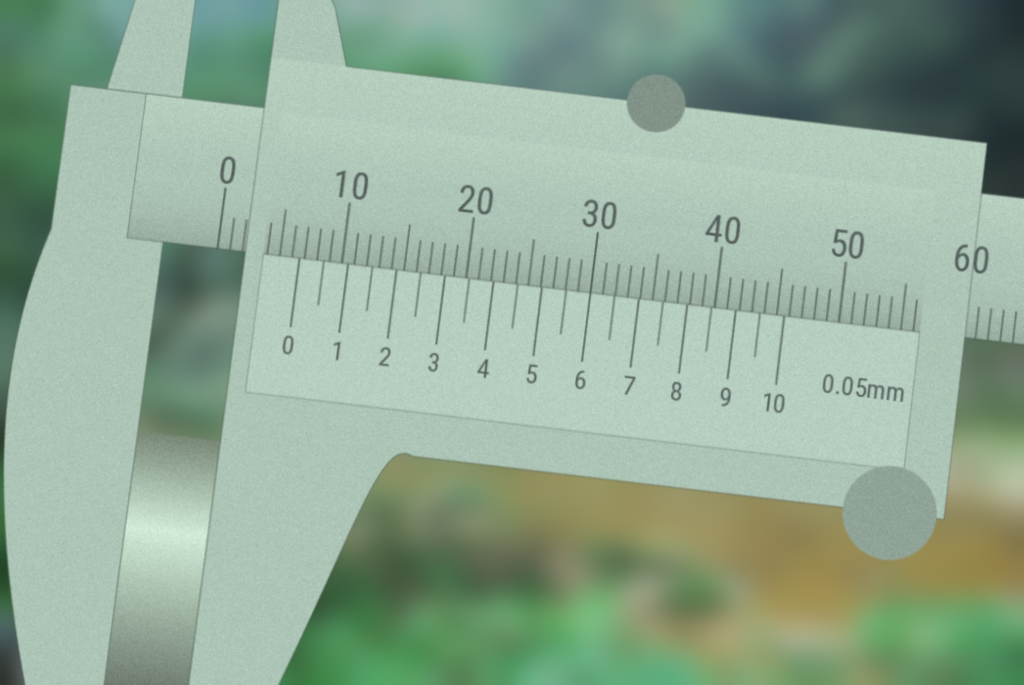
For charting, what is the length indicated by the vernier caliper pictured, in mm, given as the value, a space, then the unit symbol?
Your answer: 6.6 mm
